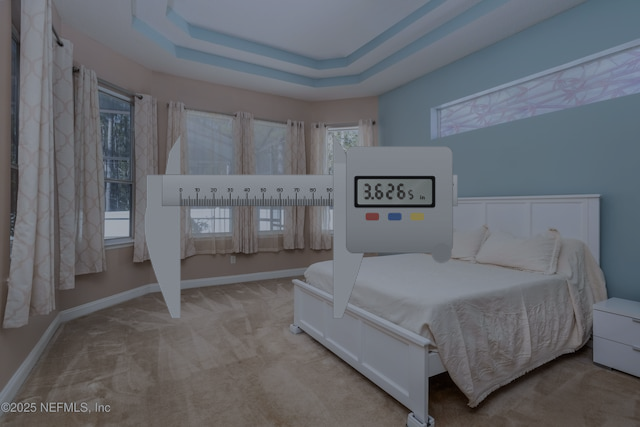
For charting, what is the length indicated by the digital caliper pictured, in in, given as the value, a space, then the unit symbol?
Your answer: 3.6265 in
